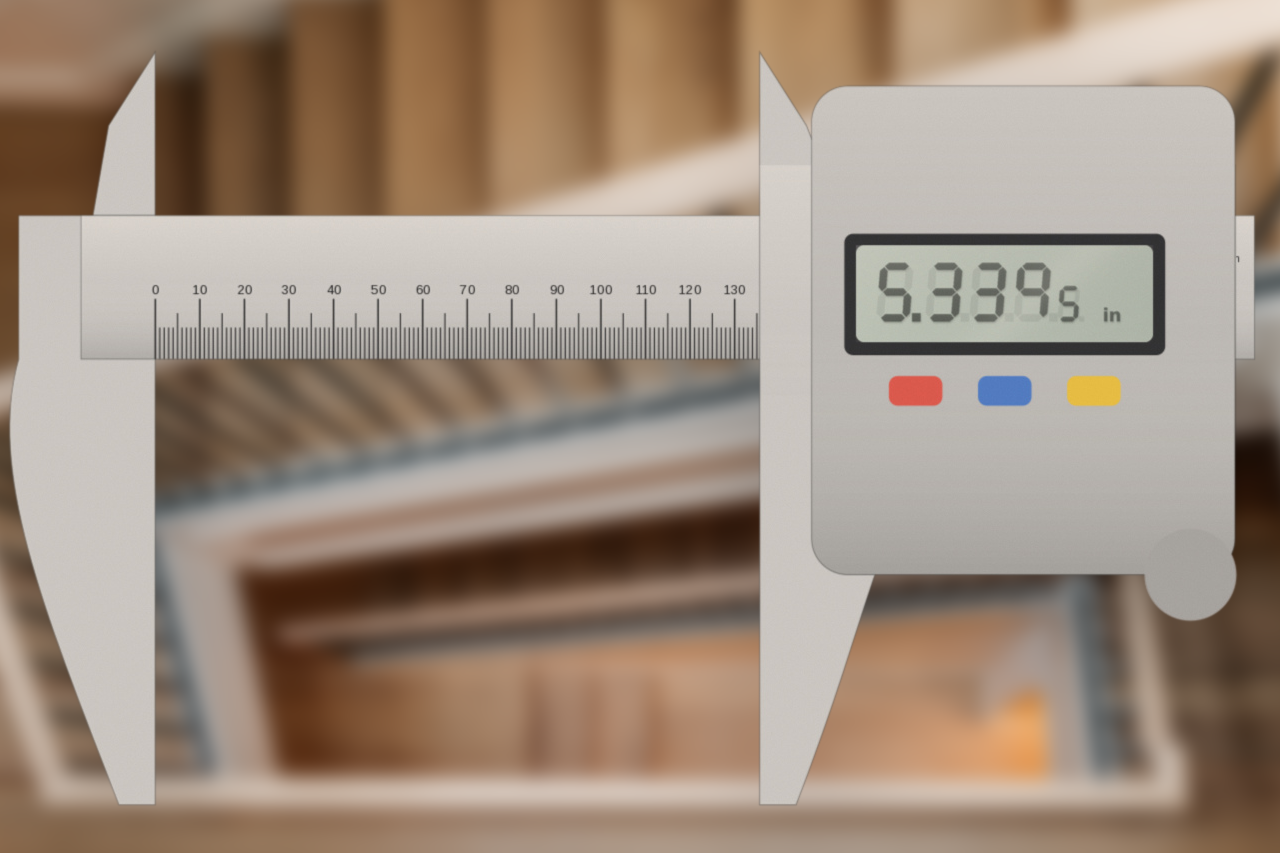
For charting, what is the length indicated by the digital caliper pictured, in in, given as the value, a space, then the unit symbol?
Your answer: 5.3395 in
